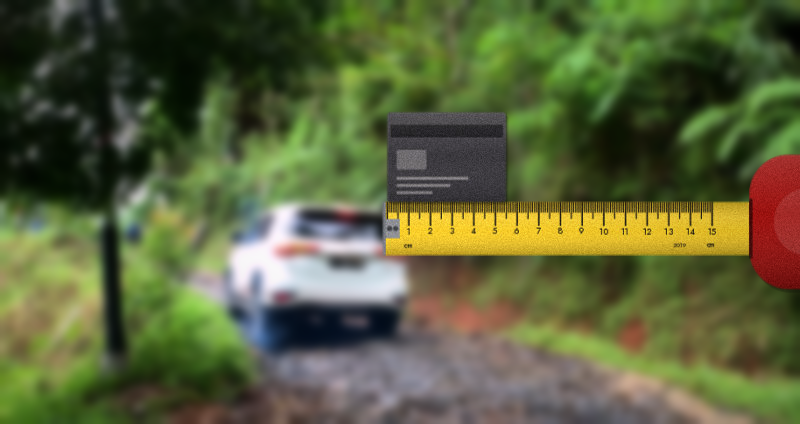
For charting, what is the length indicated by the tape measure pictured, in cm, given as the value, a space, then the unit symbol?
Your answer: 5.5 cm
